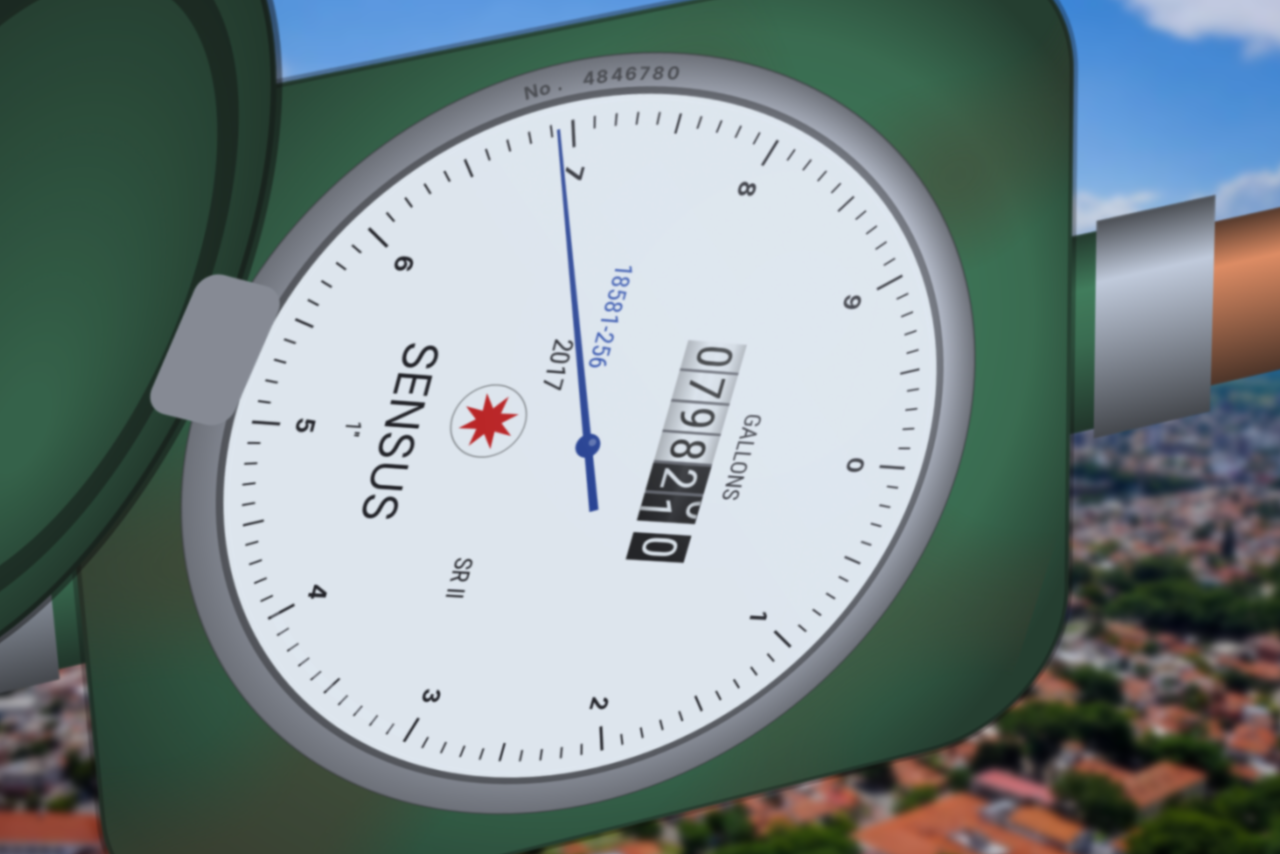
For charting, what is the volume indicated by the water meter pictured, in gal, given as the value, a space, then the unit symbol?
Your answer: 798206.9 gal
